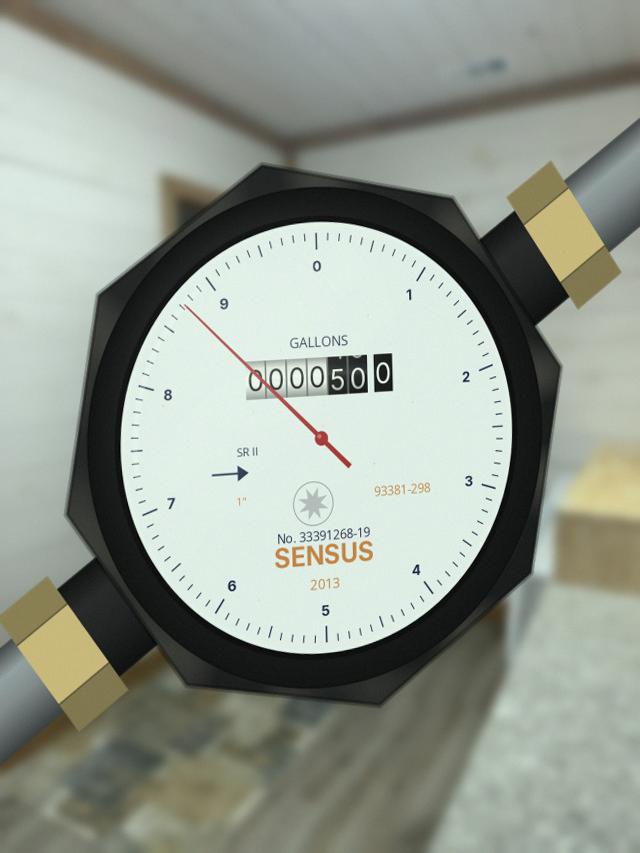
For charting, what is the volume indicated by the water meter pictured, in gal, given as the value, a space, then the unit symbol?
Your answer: 498.7 gal
